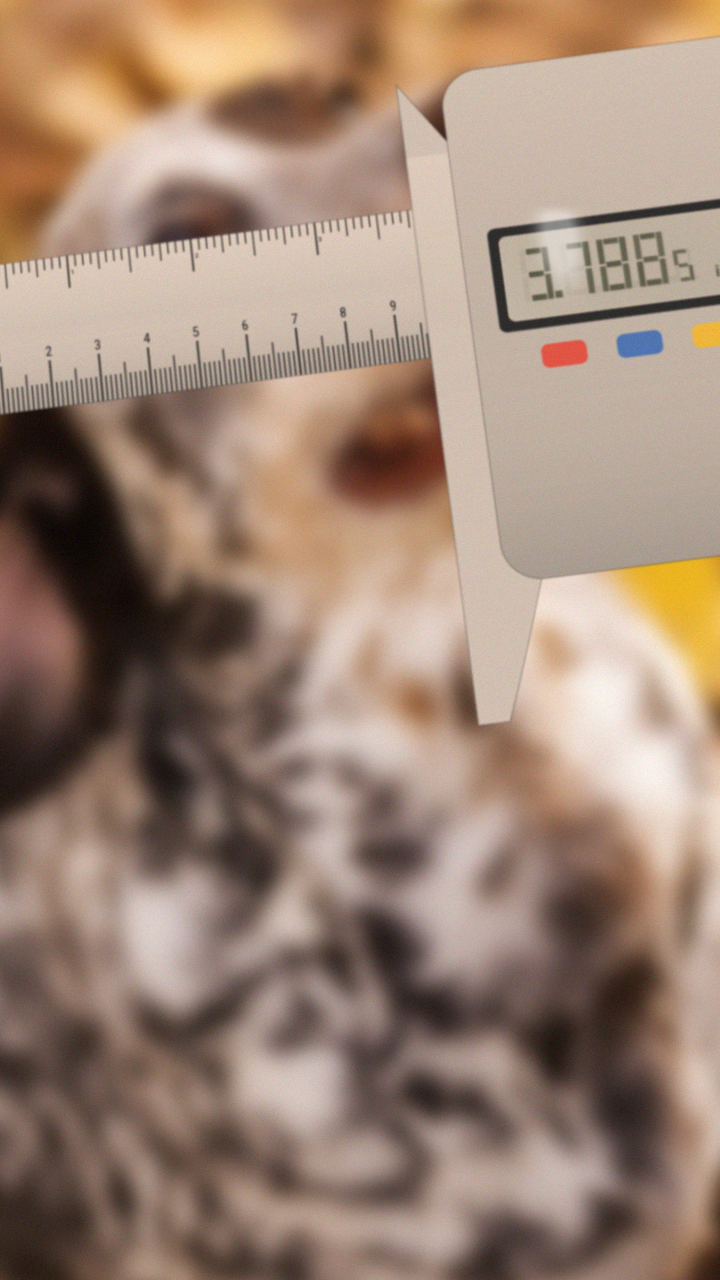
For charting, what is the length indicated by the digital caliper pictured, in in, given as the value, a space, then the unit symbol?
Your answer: 3.7885 in
